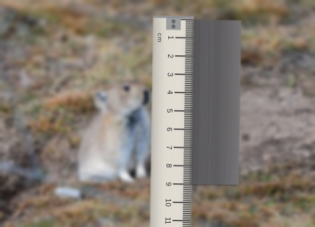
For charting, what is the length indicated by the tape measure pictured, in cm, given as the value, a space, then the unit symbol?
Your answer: 9 cm
